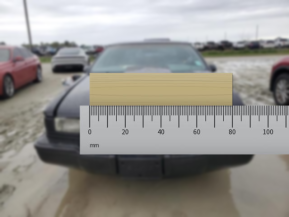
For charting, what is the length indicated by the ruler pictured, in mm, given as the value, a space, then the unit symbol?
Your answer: 80 mm
